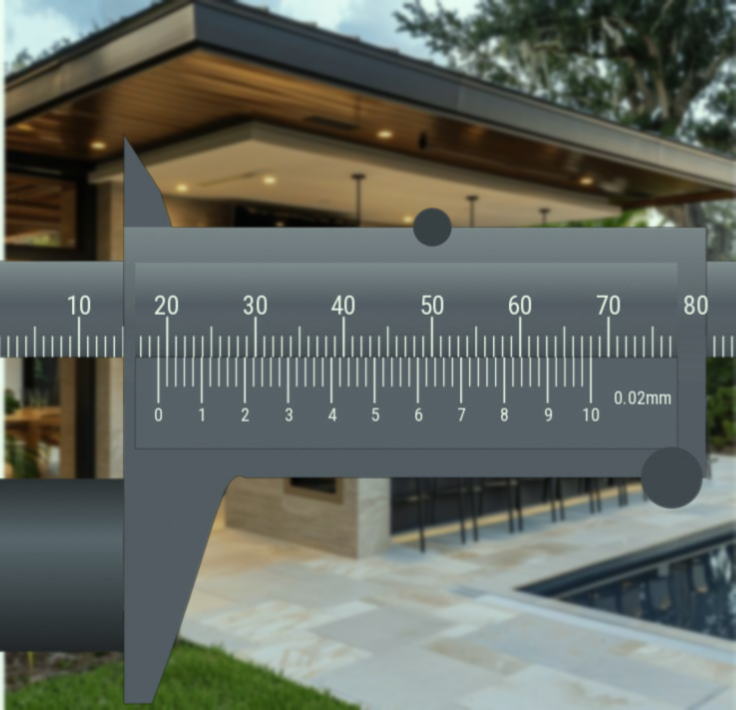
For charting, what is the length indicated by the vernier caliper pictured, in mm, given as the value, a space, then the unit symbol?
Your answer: 19.0 mm
